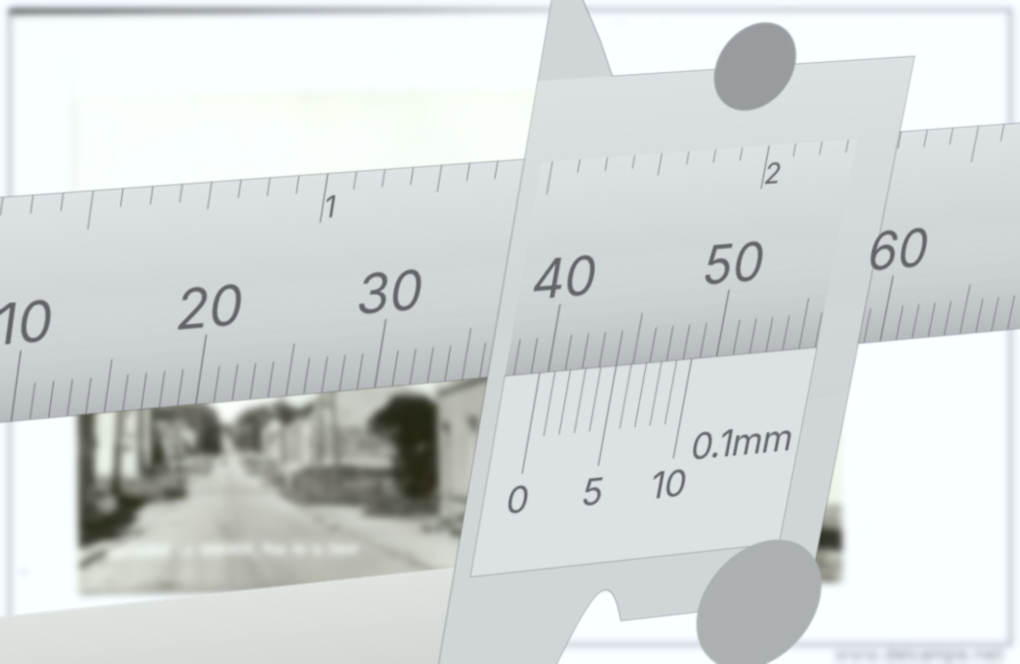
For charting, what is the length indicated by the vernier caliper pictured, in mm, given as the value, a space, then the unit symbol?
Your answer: 39.5 mm
